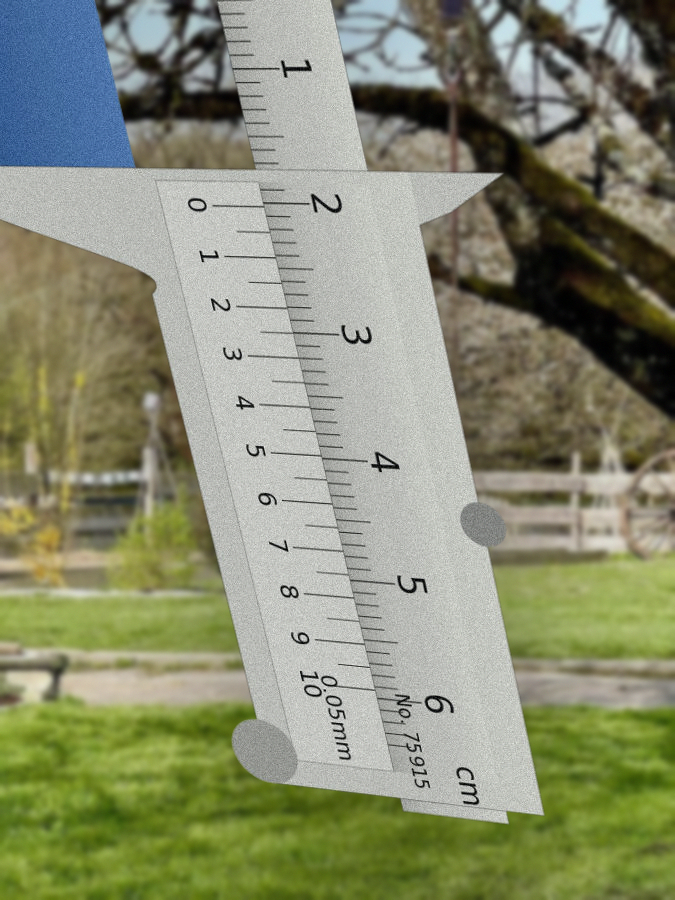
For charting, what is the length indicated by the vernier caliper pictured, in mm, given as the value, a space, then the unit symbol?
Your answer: 20.3 mm
